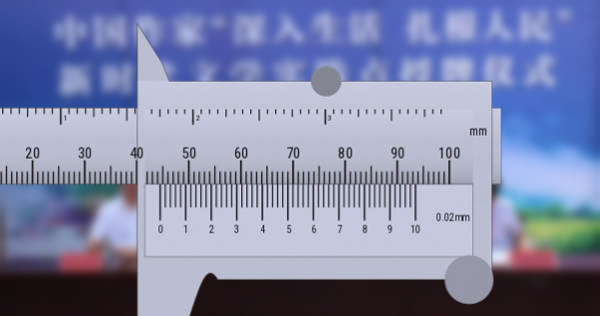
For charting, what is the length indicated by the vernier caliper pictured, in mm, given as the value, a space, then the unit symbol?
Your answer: 44.5 mm
